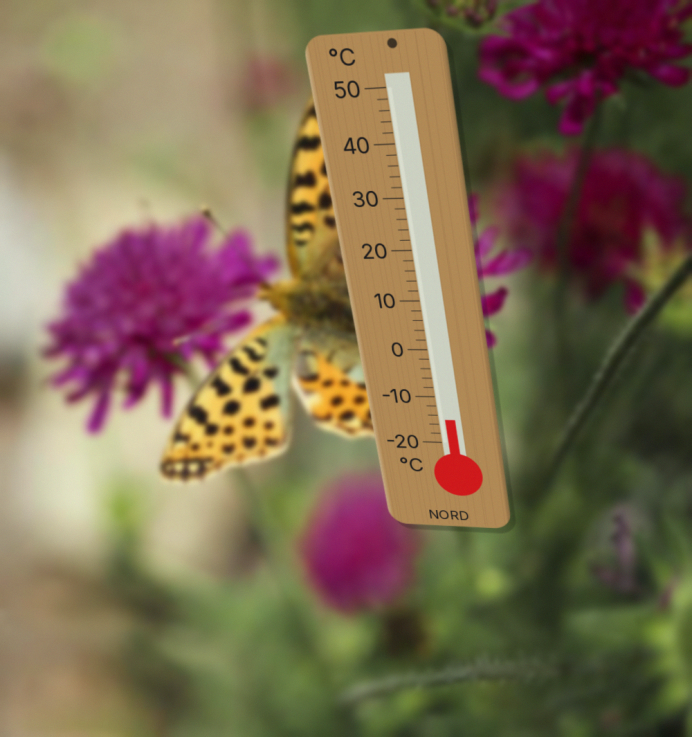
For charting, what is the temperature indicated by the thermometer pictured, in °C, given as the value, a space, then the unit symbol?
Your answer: -15 °C
